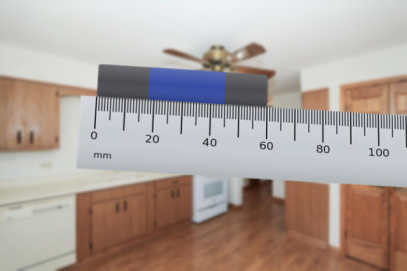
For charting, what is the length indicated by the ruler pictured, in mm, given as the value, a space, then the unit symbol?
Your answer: 60 mm
